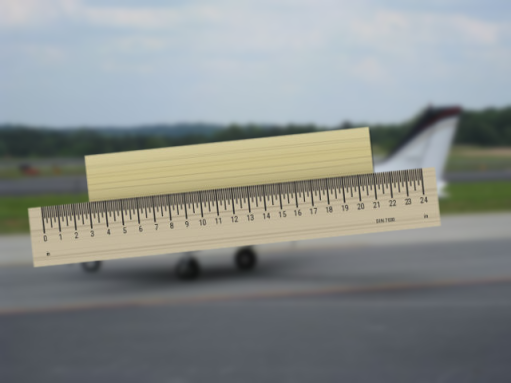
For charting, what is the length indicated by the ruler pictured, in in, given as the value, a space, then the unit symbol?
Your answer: 18 in
